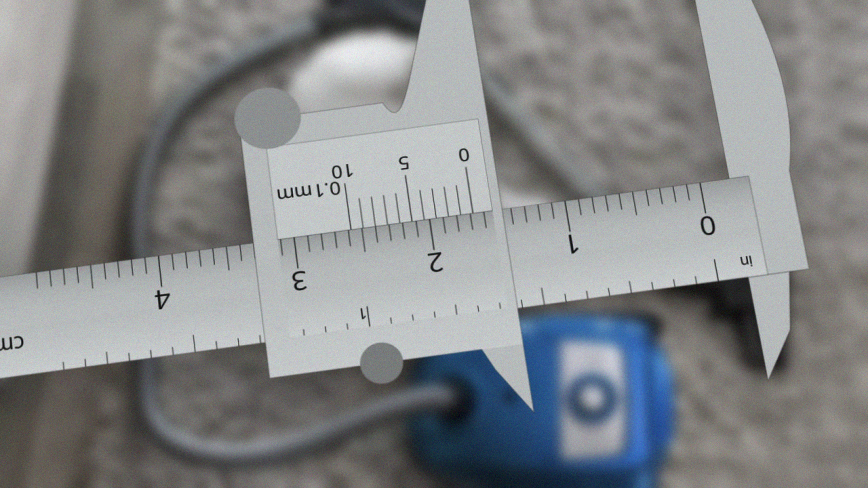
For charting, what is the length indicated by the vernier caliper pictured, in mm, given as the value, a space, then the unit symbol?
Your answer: 16.8 mm
